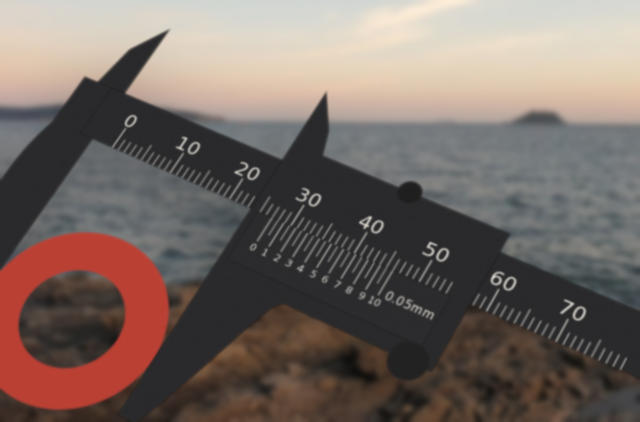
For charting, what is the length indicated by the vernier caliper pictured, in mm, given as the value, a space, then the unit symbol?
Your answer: 27.0 mm
